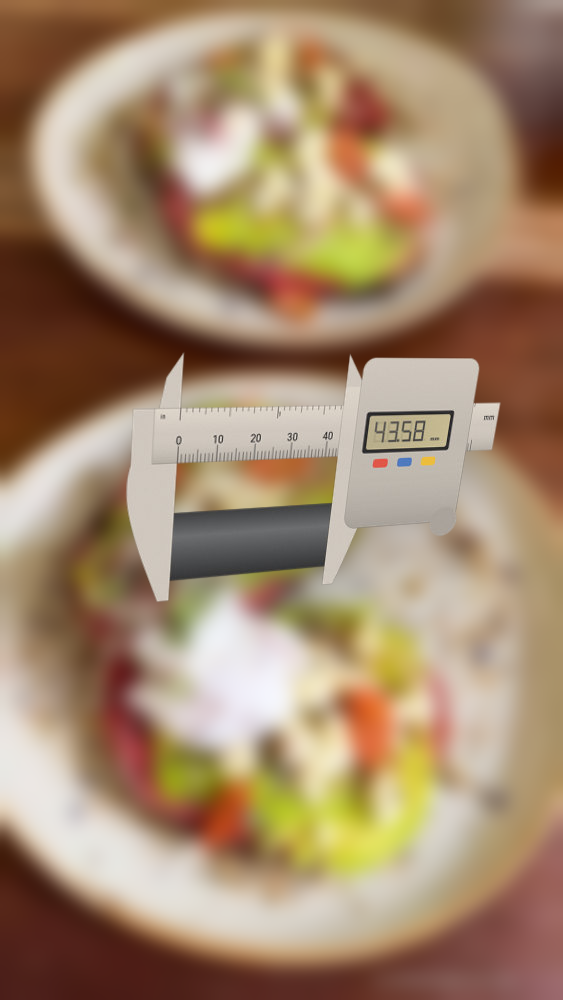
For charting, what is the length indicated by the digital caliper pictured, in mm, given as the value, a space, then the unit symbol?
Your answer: 43.58 mm
